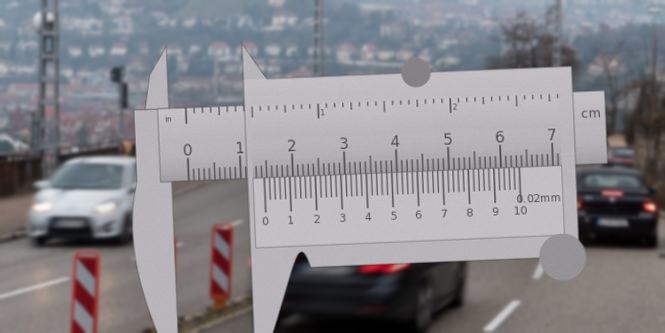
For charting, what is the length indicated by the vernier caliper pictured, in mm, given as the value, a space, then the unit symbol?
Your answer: 14.5 mm
